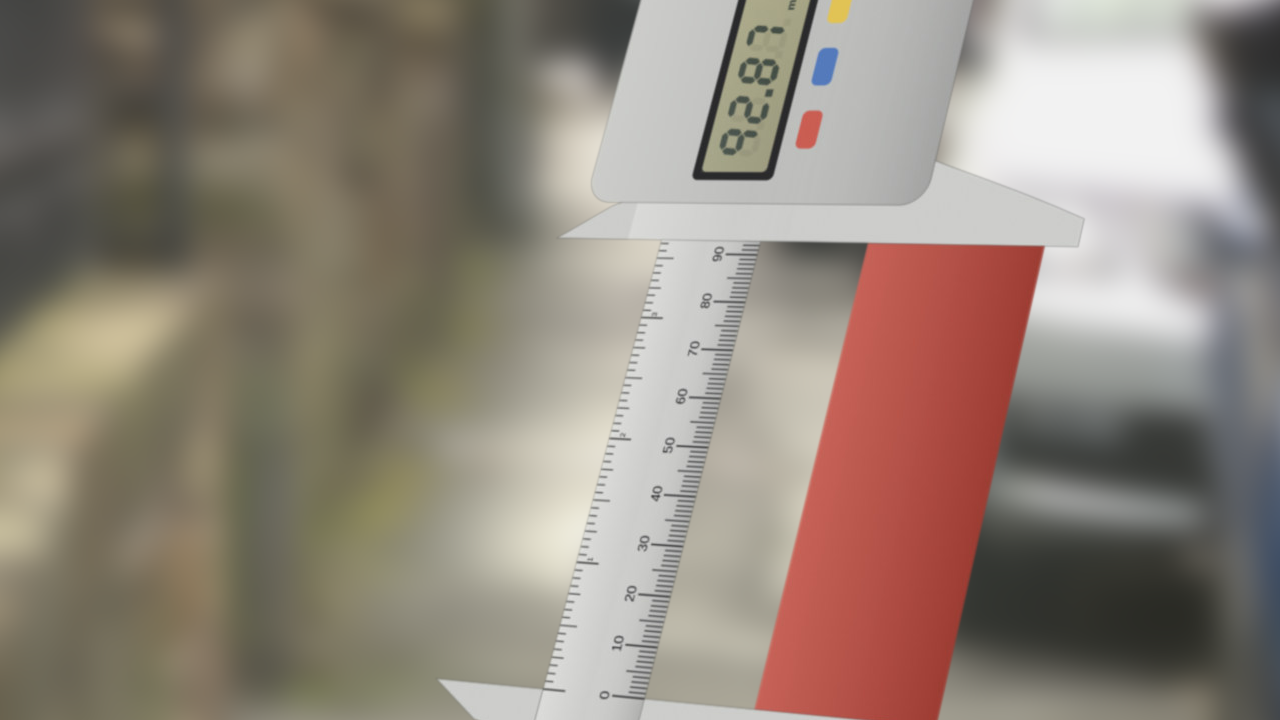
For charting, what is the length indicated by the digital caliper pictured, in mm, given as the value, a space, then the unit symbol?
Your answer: 92.87 mm
